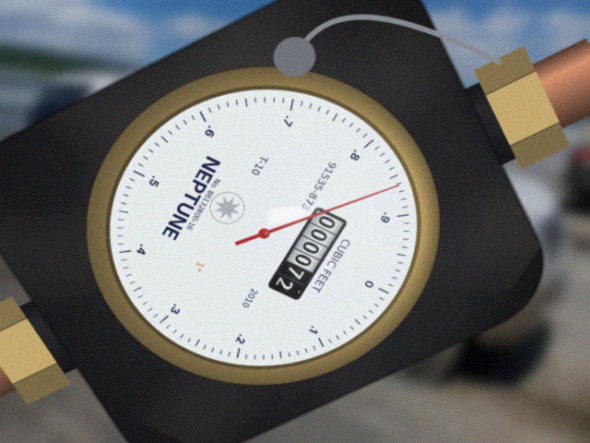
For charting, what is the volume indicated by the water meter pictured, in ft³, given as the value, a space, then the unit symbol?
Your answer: 71.86 ft³
